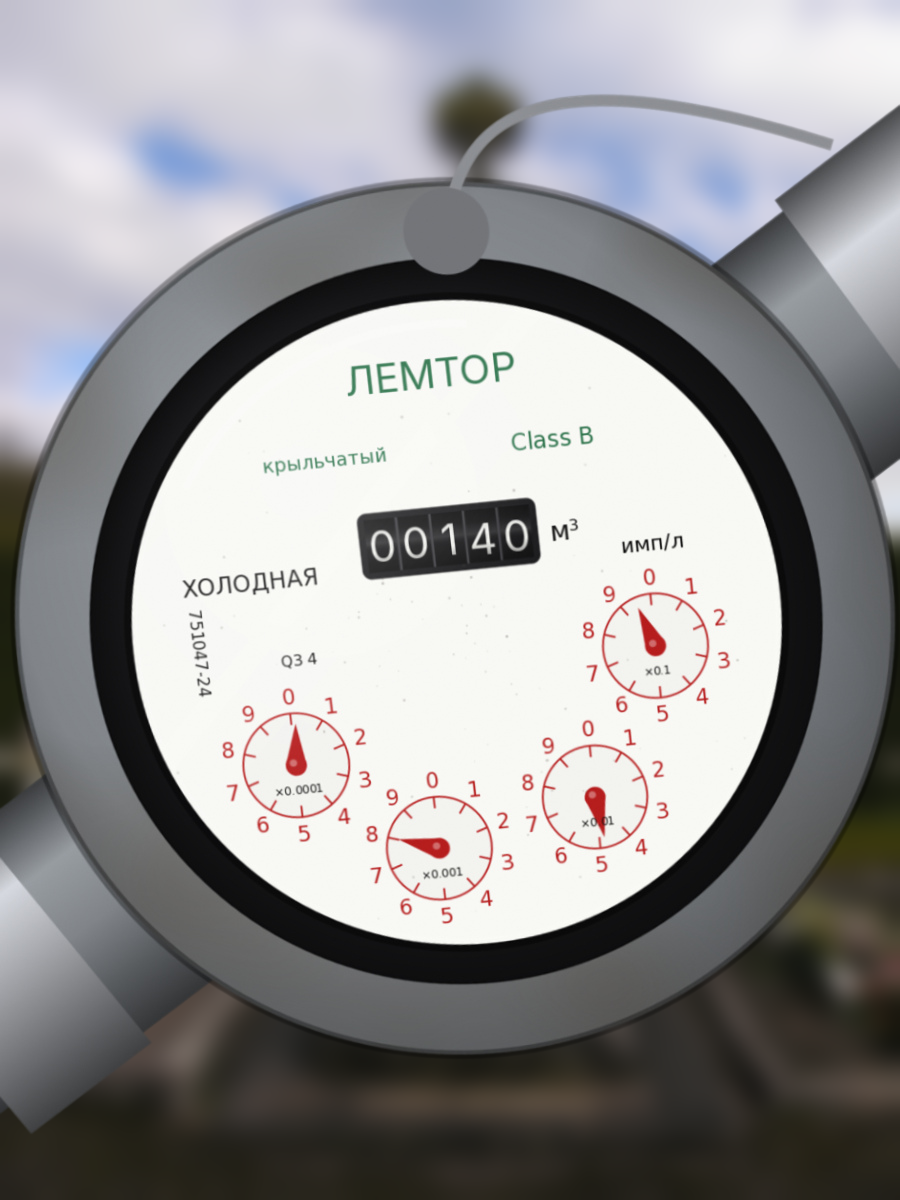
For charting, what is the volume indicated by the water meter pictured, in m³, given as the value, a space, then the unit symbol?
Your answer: 139.9480 m³
